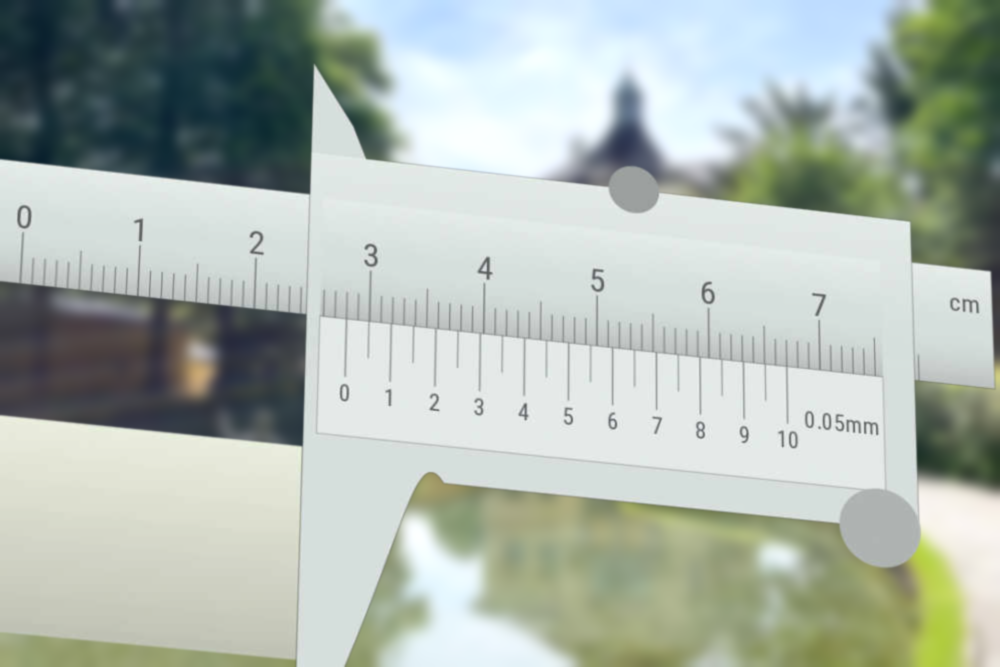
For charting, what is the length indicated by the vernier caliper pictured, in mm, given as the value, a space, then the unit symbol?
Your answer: 28.0 mm
